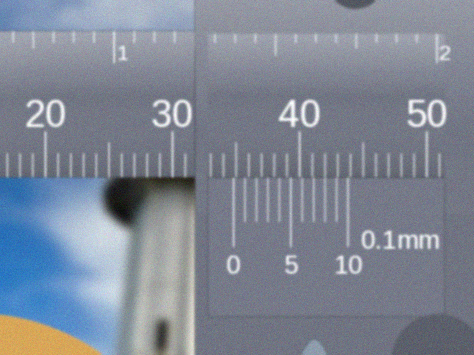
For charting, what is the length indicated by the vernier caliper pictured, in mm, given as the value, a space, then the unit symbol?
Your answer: 34.8 mm
